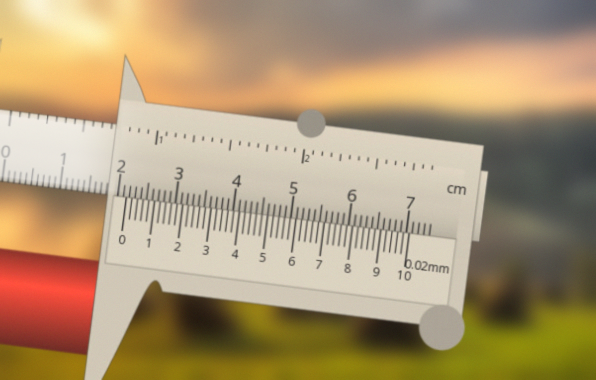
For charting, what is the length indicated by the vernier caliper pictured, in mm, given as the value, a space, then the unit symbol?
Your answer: 21.5 mm
